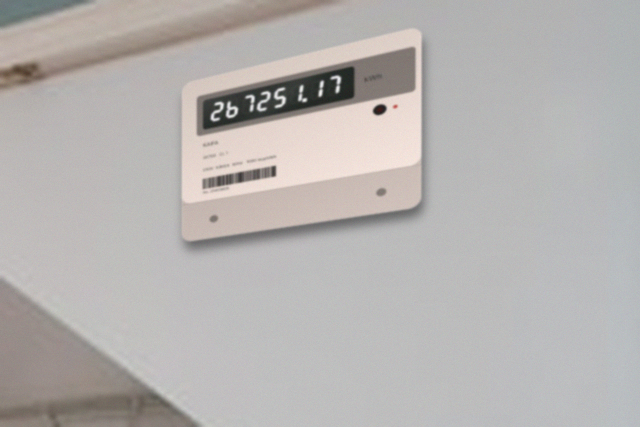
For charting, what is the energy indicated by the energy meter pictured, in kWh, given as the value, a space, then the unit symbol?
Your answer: 267251.17 kWh
